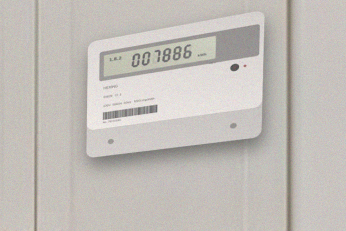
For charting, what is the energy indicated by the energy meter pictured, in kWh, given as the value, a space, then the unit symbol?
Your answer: 7886 kWh
